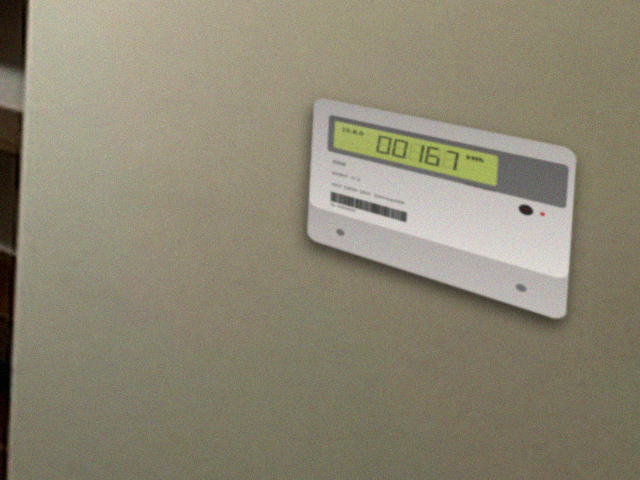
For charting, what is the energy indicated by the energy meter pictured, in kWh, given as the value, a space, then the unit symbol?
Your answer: 167 kWh
